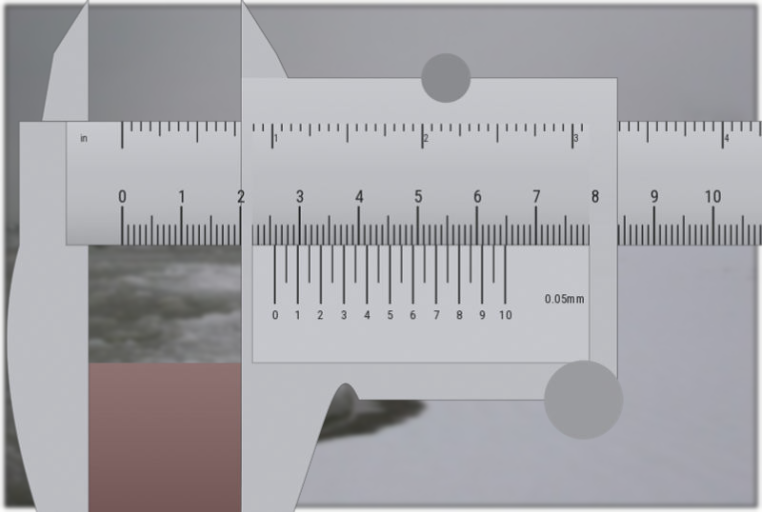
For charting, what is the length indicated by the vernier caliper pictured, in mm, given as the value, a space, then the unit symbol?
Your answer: 25.8 mm
